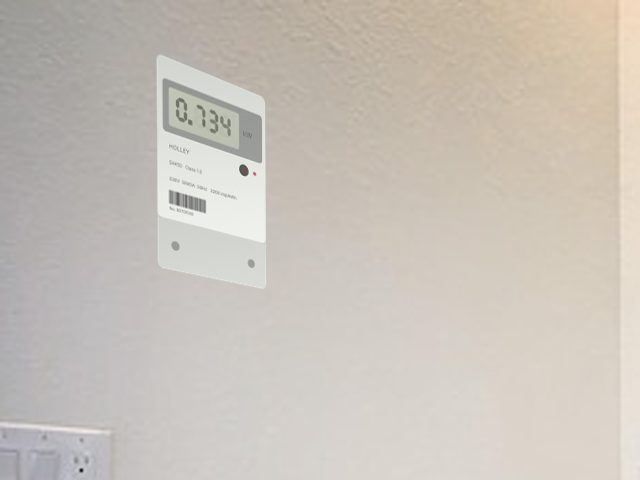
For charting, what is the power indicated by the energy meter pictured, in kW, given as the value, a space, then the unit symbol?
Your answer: 0.734 kW
